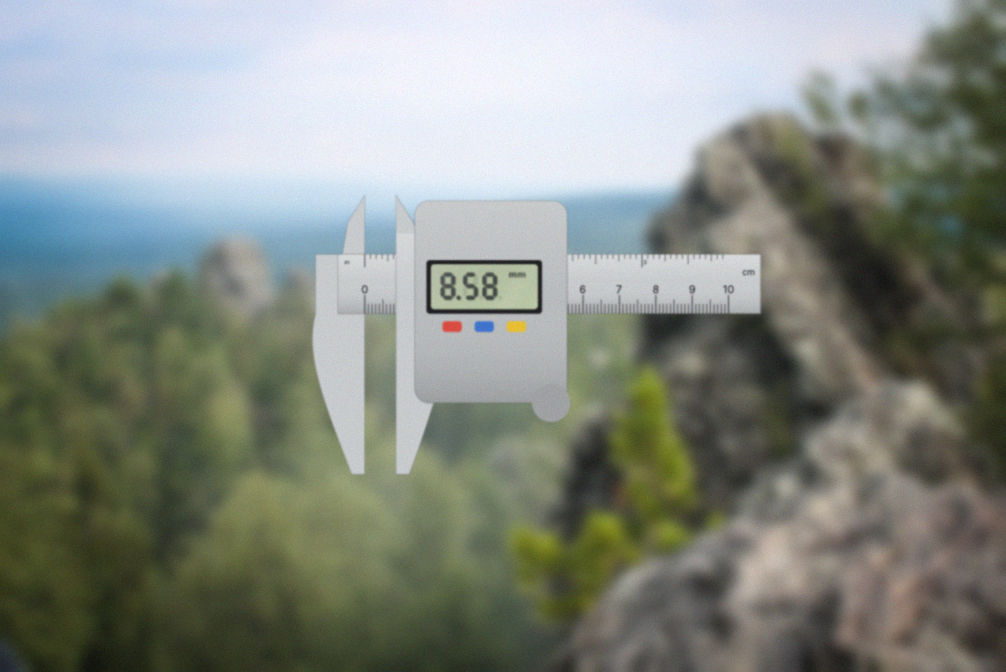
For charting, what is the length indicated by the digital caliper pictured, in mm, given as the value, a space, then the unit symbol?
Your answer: 8.58 mm
